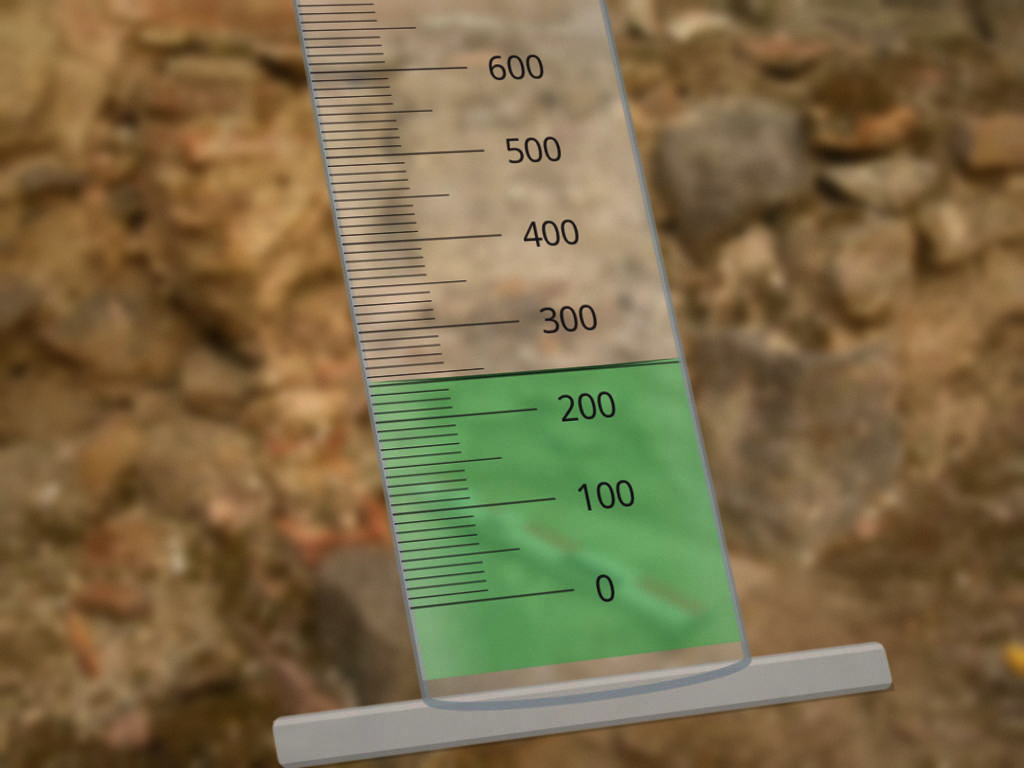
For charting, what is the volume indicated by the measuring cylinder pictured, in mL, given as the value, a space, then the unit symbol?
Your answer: 240 mL
